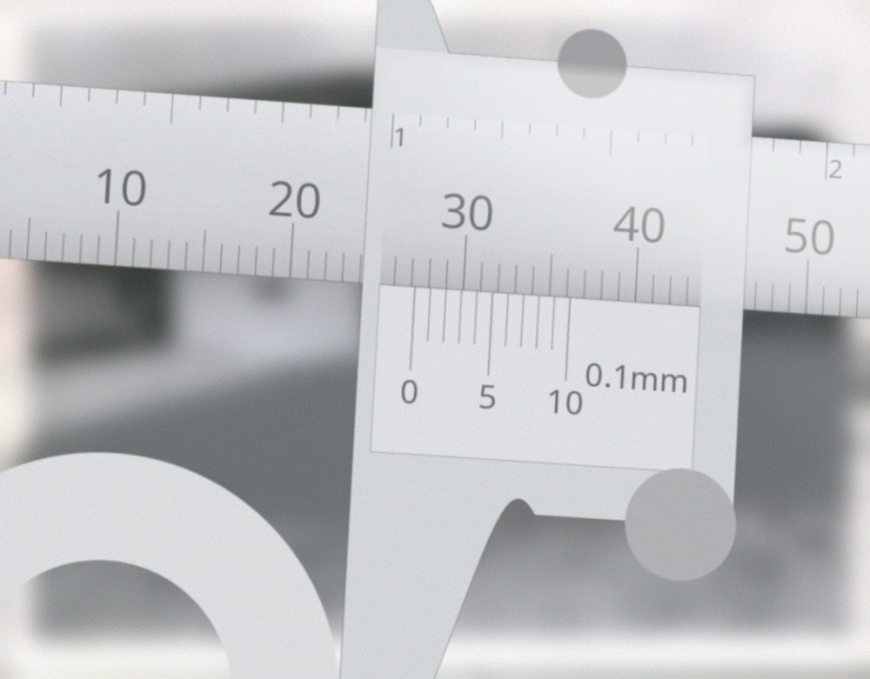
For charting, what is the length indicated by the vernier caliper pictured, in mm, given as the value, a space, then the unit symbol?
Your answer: 27.2 mm
